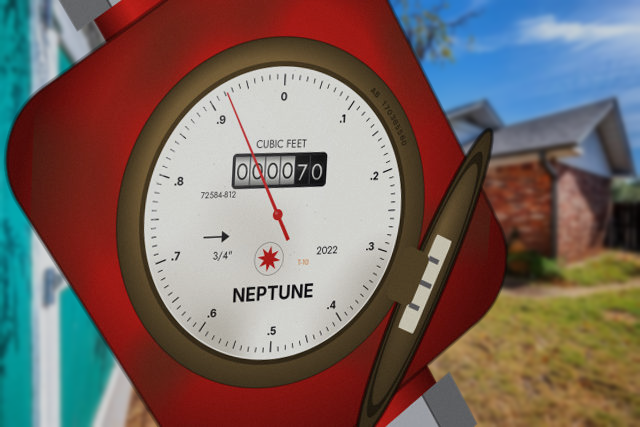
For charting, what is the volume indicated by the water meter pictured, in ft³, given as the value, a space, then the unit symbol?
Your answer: 69.92 ft³
